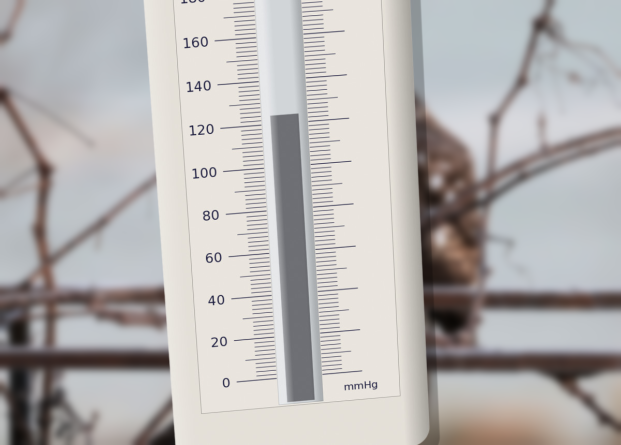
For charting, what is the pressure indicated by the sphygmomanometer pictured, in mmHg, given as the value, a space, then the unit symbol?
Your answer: 124 mmHg
